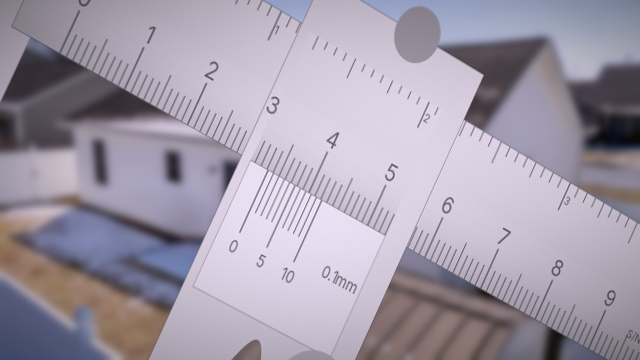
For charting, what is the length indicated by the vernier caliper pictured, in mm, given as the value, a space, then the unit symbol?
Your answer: 33.2 mm
